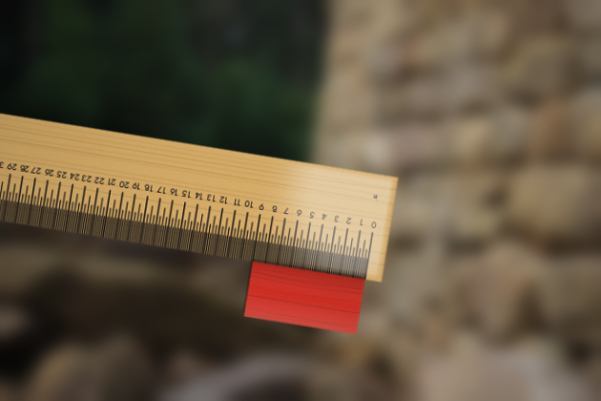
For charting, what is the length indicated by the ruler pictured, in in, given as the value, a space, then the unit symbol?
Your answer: 9 in
